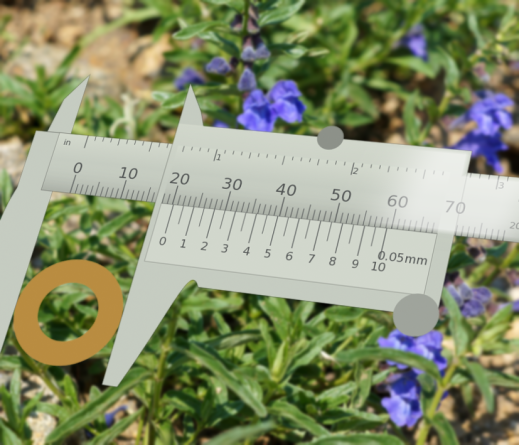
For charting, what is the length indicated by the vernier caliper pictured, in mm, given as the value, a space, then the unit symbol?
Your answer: 20.2 mm
